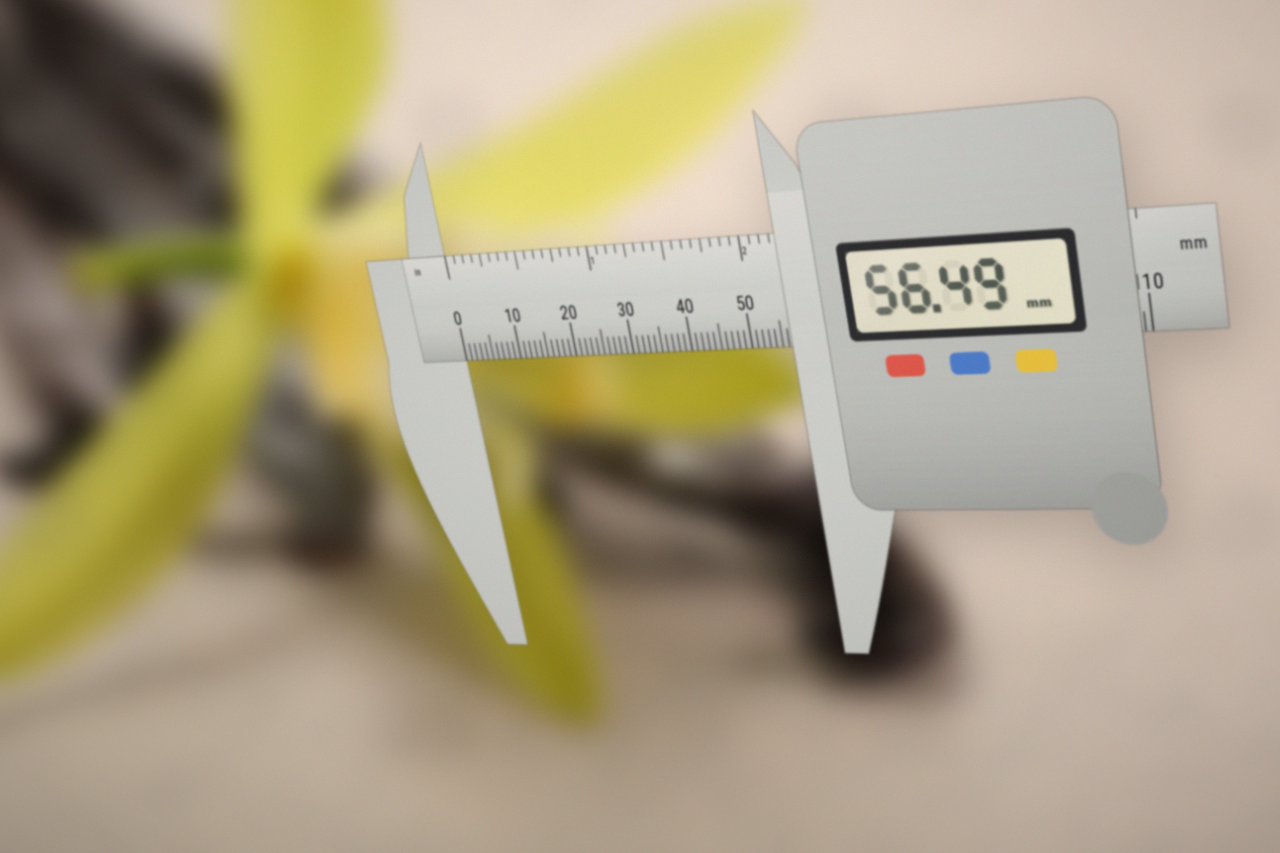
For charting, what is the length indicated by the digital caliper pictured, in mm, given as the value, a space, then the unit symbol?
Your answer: 56.49 mm
